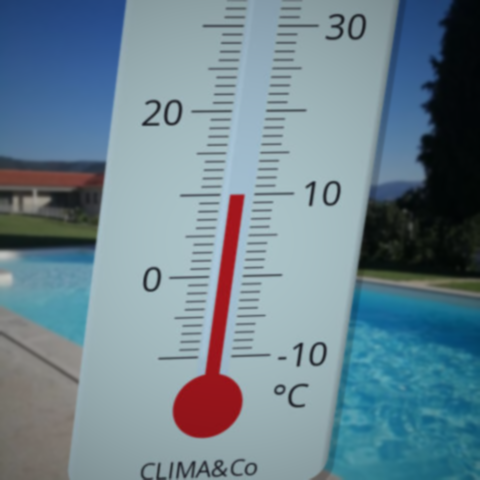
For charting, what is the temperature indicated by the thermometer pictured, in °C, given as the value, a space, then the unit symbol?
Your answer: 10 °C
